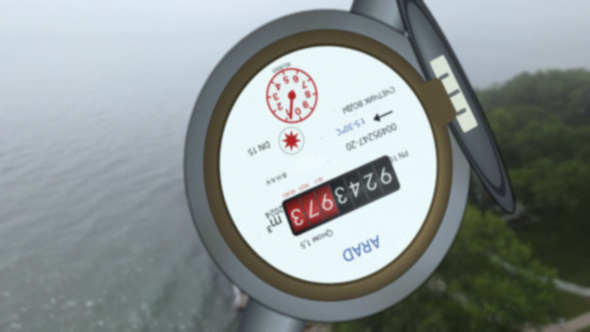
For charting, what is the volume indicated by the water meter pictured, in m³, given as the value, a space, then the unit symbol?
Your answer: 9243.9730 m³
